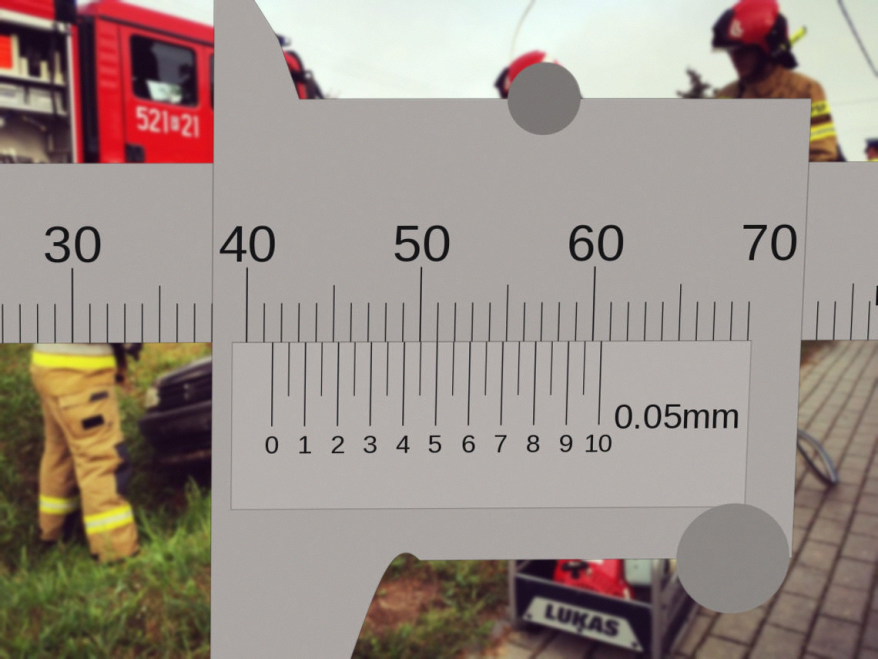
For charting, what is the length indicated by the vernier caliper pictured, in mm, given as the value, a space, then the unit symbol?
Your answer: 41.5 mm
